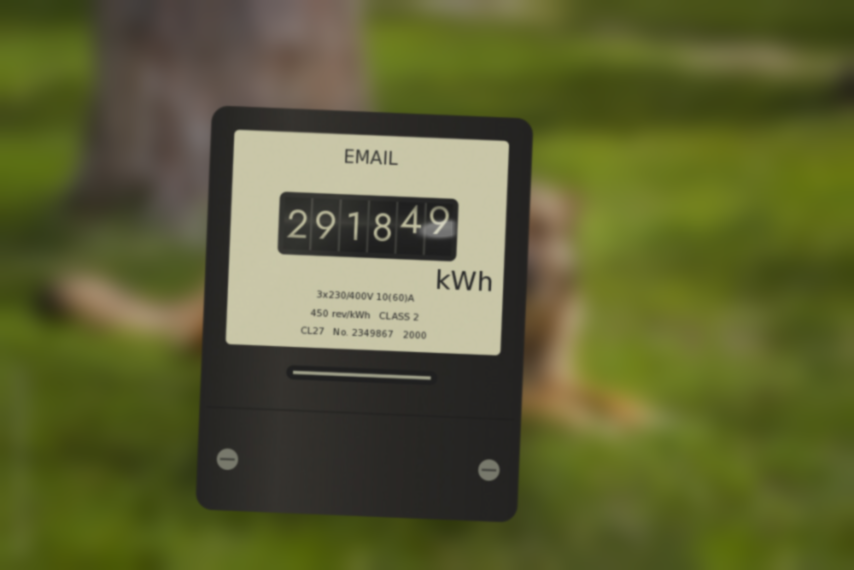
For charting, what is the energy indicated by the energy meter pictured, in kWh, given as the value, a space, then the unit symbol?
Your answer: 291849 kWh
